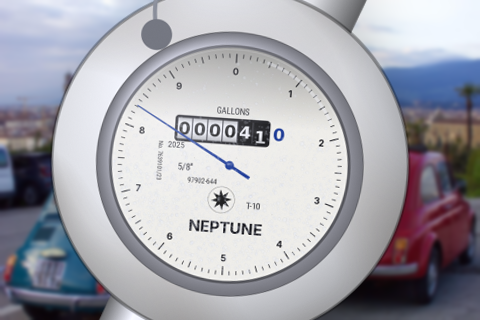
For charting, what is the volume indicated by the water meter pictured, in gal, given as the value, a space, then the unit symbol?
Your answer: 408.3 gal
